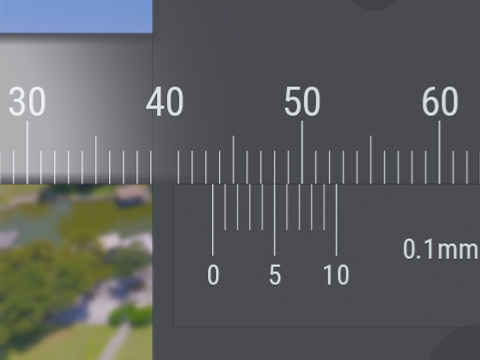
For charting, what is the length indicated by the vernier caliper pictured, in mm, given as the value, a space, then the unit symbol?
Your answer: 43.5 mm
